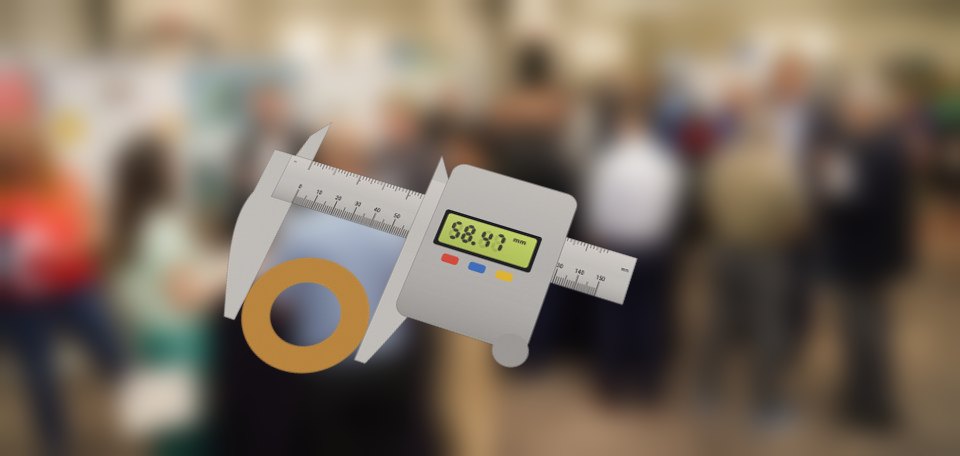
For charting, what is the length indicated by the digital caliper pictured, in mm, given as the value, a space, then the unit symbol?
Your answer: 58.47 mm
